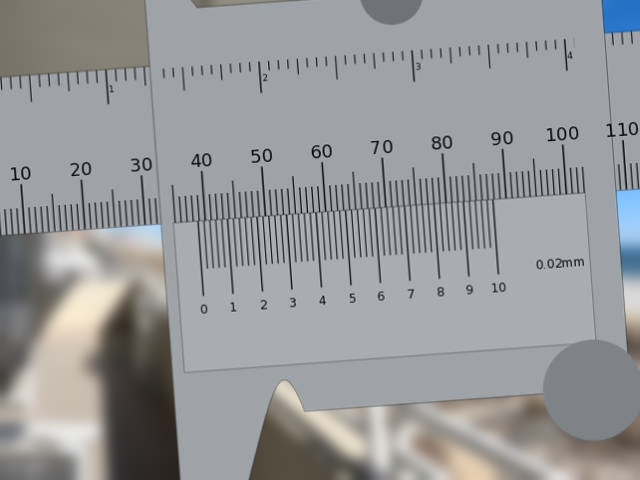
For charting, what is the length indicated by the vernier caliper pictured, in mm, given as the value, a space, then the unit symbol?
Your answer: 38.8 mm
